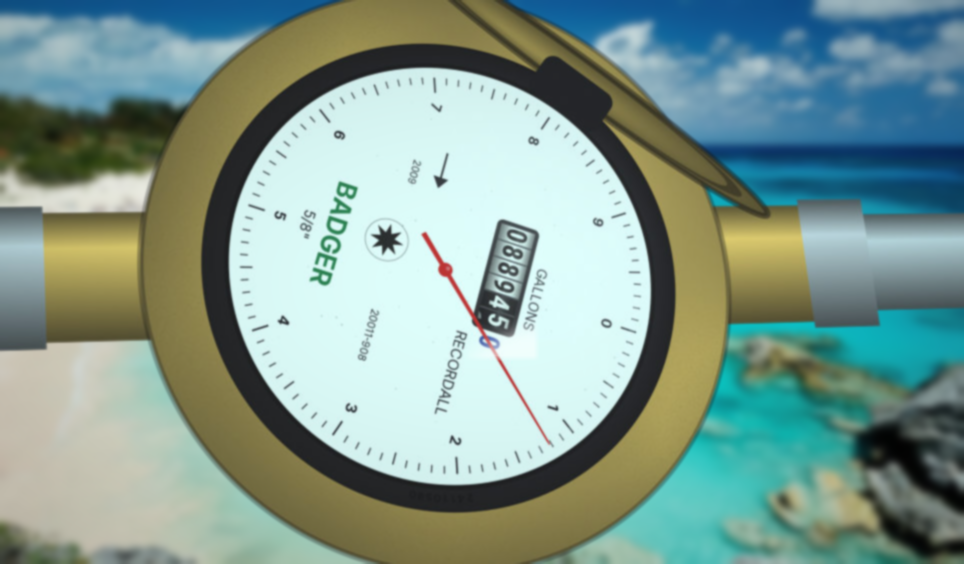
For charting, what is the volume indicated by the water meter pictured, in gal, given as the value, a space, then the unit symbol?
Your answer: 889451.2 gal
